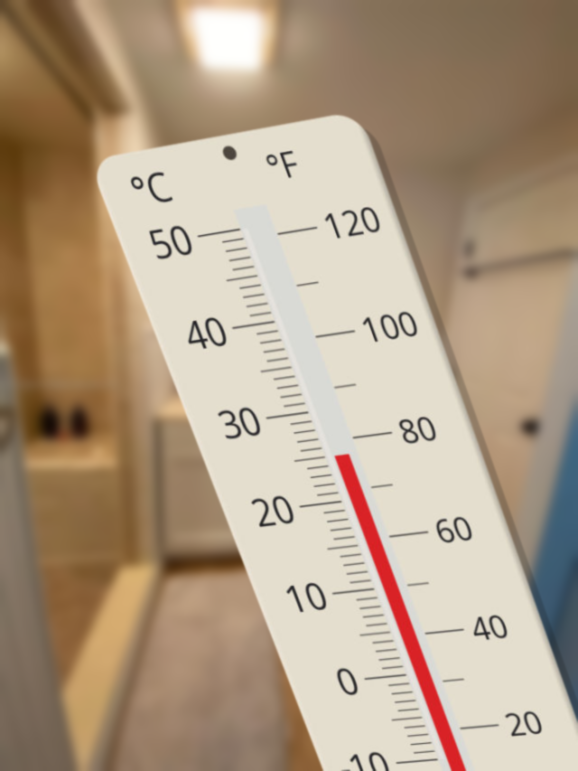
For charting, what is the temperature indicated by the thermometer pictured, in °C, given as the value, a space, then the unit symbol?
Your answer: 25 °C
